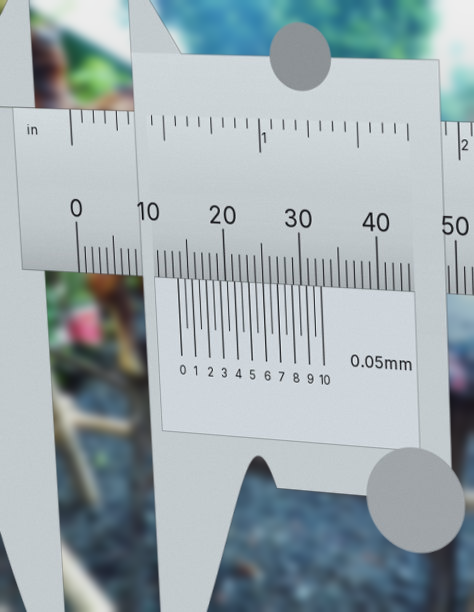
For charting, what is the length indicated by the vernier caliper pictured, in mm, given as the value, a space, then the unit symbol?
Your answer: 13.6 mm
